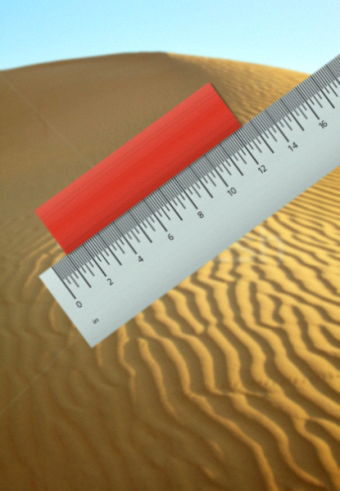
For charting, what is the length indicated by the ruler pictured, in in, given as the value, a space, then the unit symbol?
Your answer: 11.5 in
